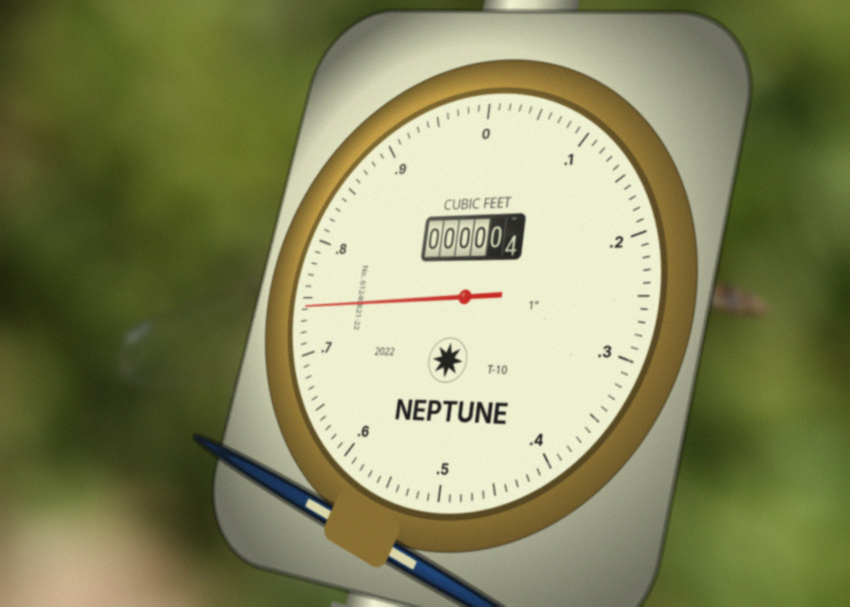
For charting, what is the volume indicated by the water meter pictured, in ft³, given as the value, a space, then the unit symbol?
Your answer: 3.74 ft³
